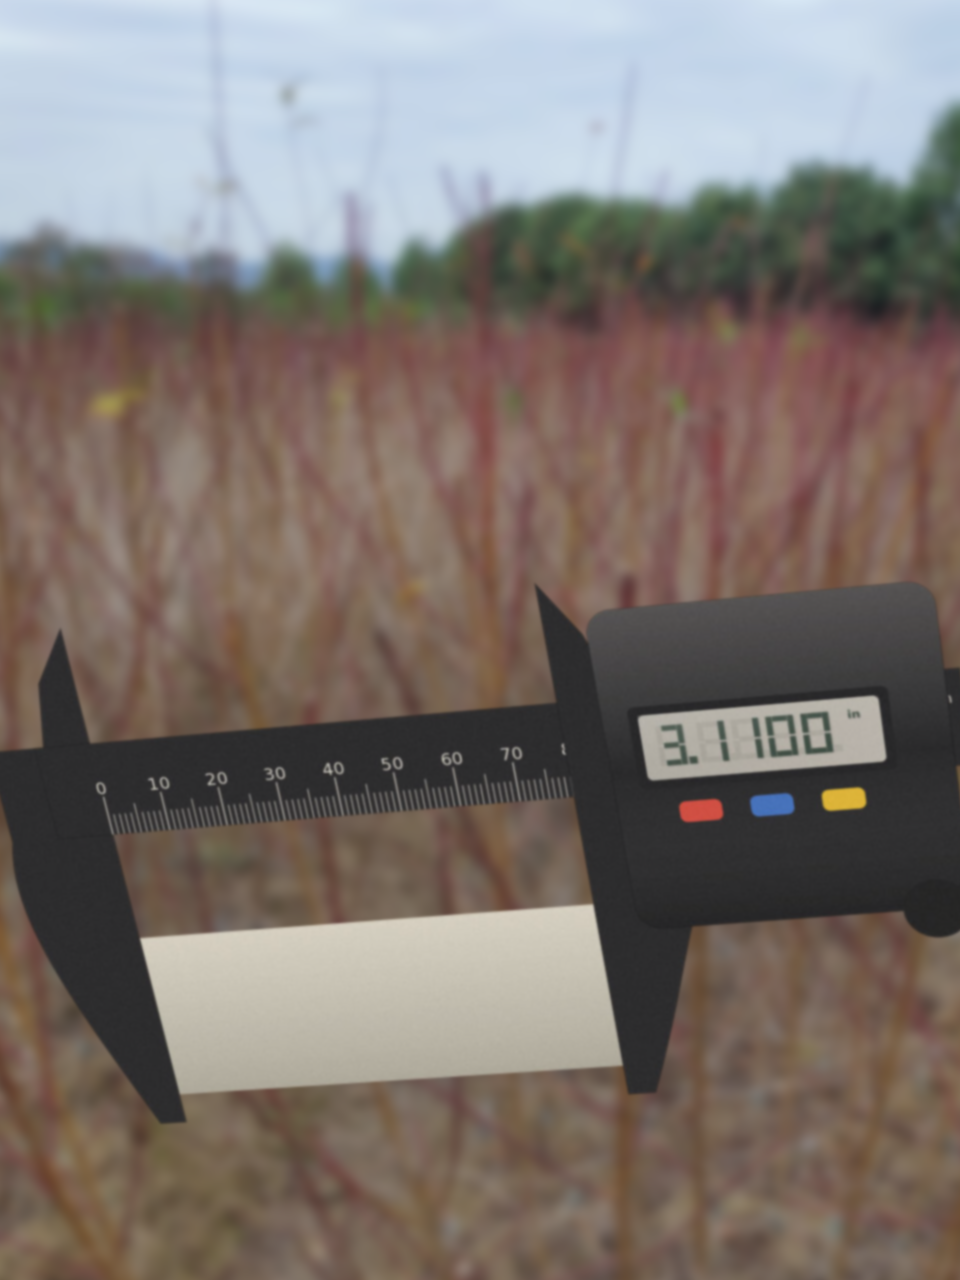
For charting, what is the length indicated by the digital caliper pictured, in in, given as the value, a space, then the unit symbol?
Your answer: 3.1100 in
